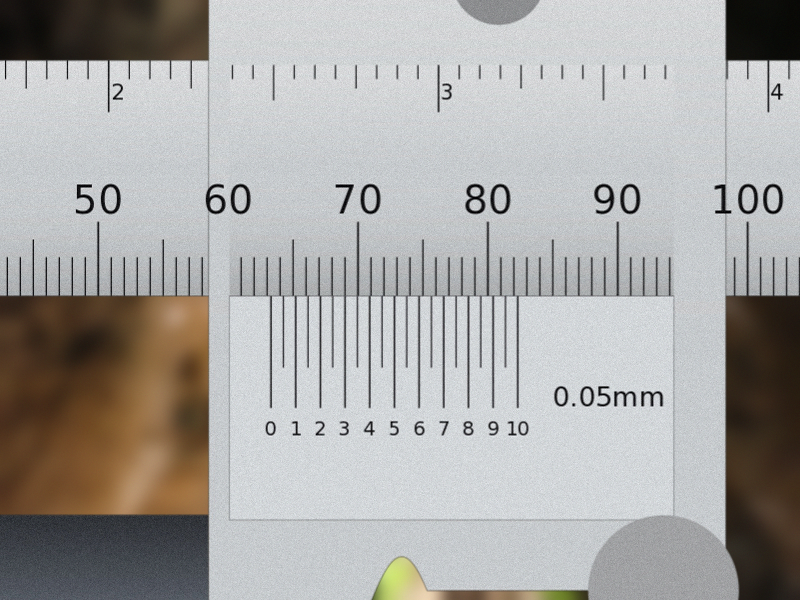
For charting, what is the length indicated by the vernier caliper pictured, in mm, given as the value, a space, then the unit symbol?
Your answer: 63.3 mm
